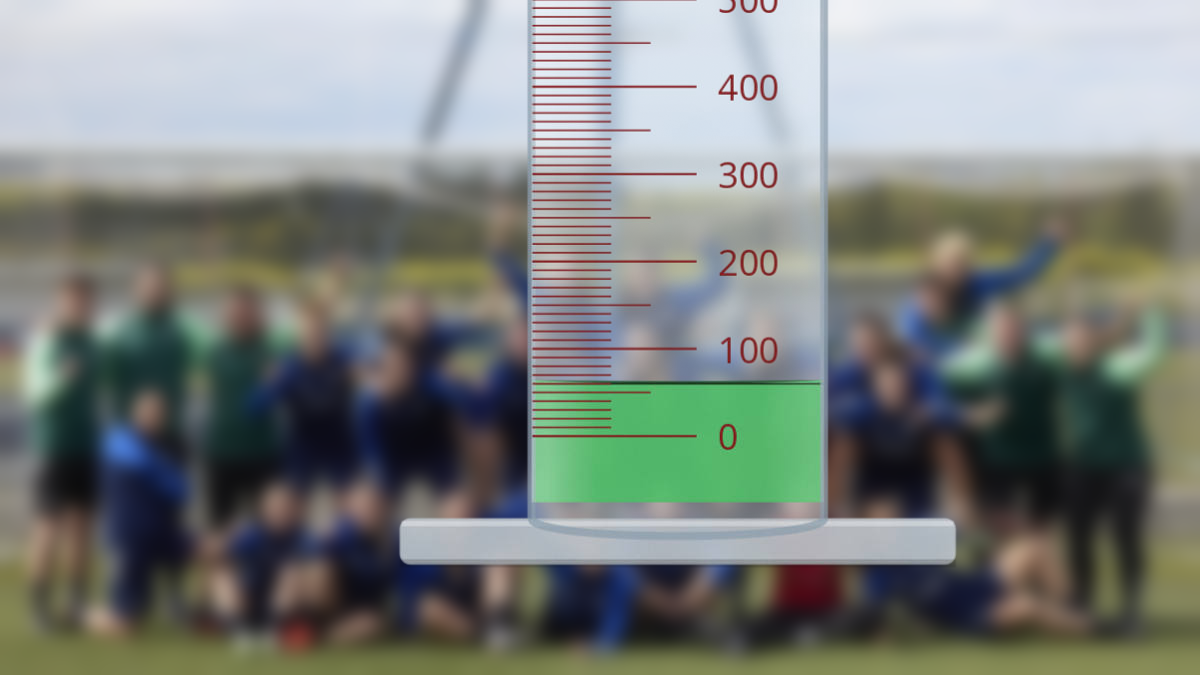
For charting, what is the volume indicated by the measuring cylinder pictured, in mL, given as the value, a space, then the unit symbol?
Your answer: 60 mL
